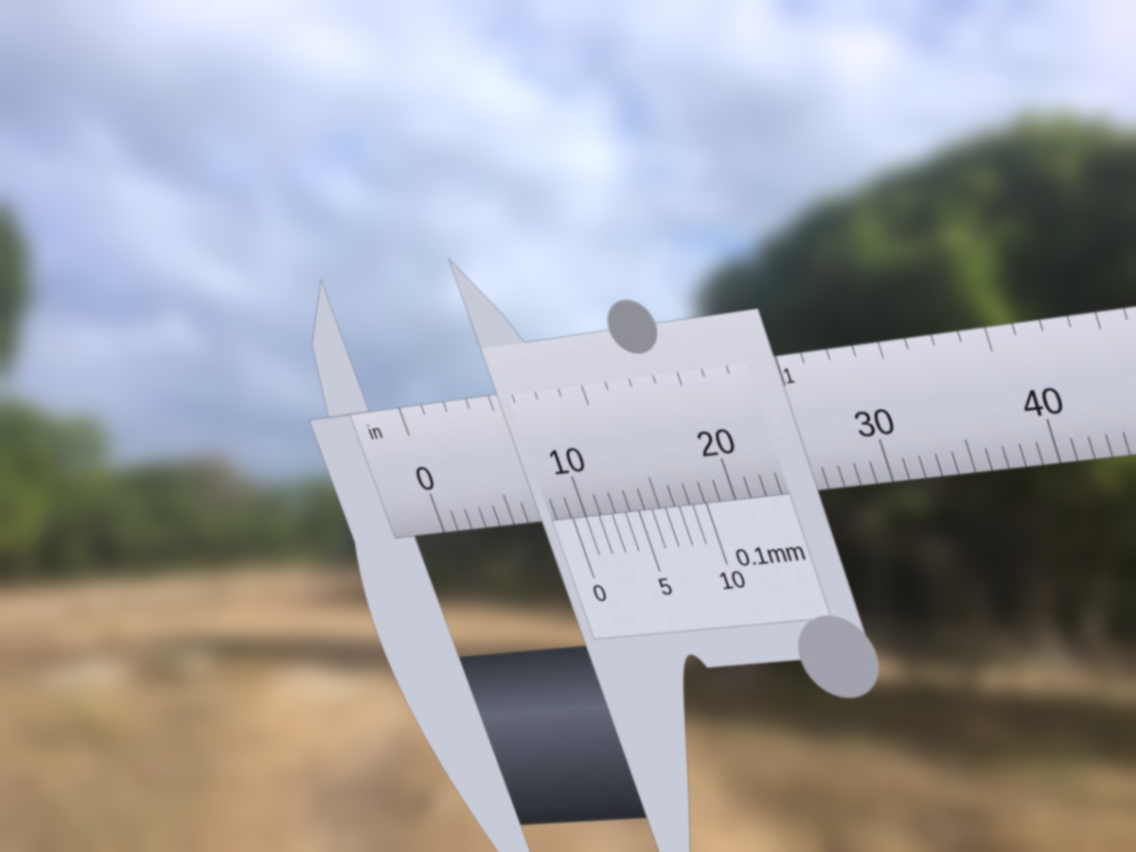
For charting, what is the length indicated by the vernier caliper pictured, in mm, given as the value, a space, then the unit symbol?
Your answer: 9.1 mm
